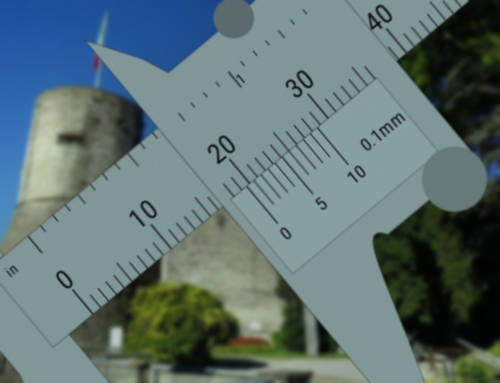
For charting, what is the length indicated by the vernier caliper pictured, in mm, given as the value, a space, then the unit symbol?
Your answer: 19.6 mm
